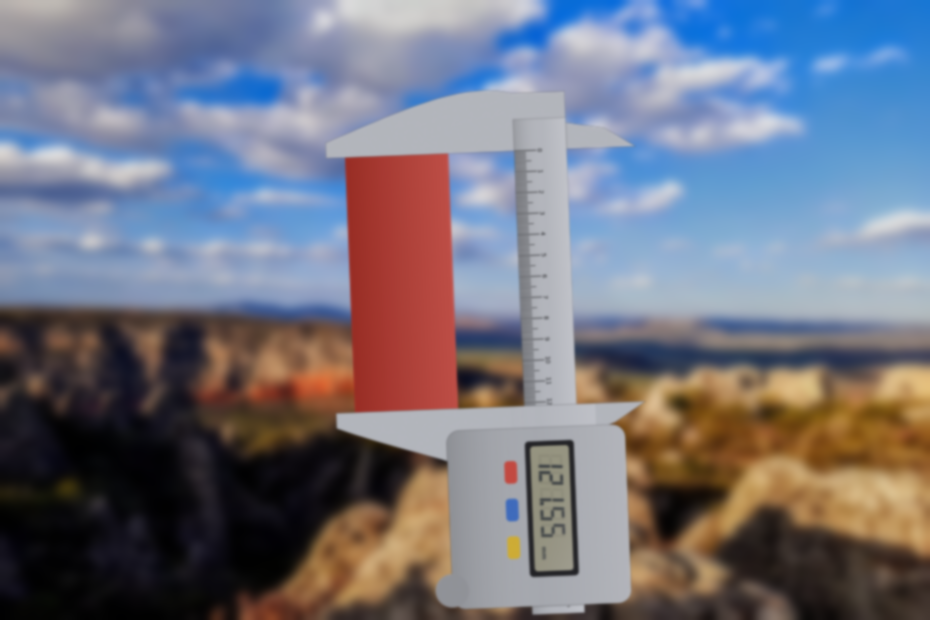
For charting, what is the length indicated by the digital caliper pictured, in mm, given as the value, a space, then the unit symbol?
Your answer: 121.55 mm
